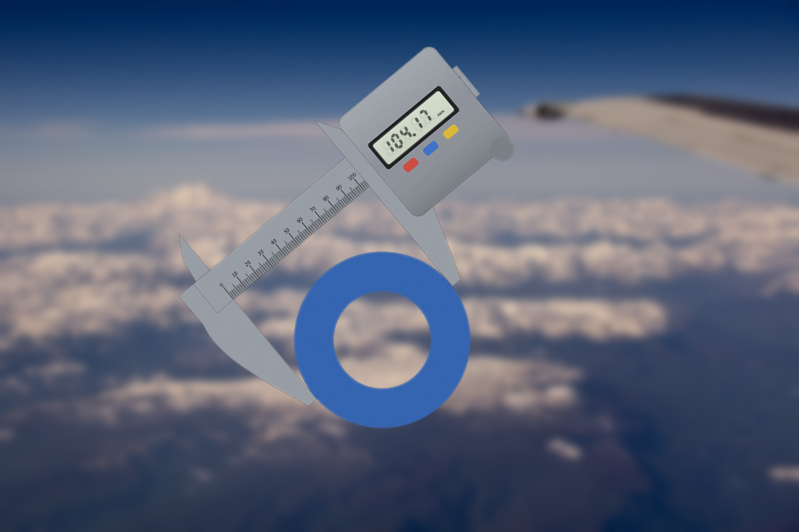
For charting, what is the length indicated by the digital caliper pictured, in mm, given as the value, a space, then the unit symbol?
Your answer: 104.17 mm
